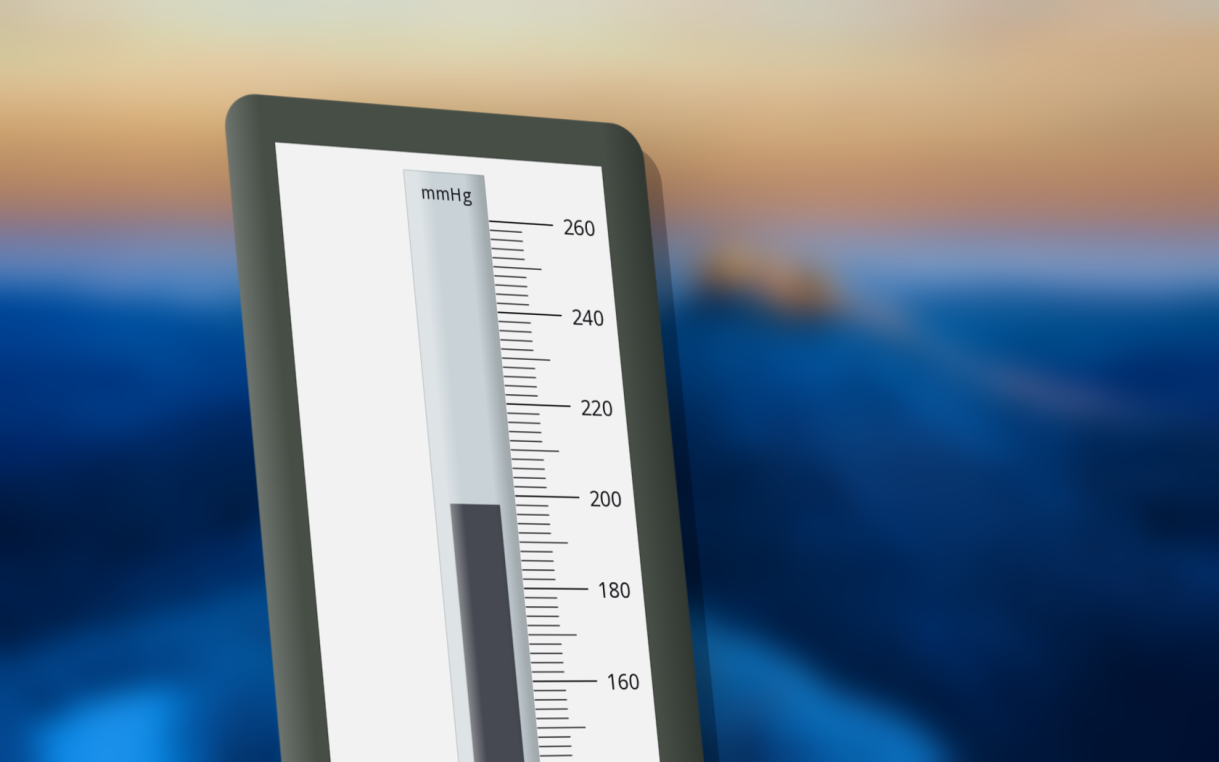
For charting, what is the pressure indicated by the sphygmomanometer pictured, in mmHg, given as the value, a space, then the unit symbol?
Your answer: 198 mmHg
